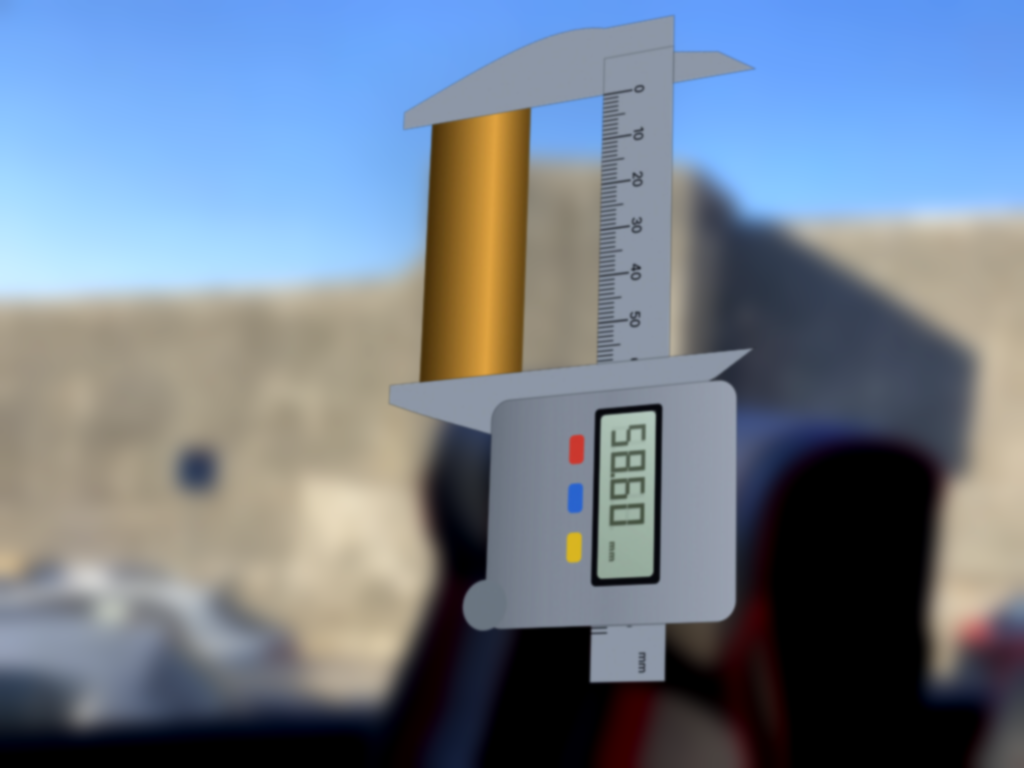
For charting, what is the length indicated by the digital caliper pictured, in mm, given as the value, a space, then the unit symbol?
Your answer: 58.60 mm
